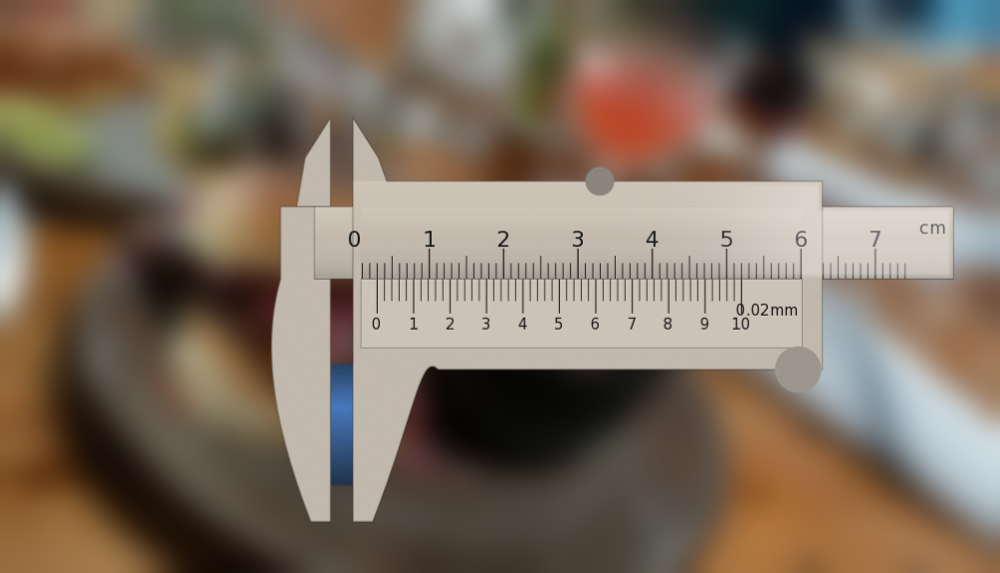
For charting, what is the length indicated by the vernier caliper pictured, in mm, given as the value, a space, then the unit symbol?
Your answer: 3.0 mm
